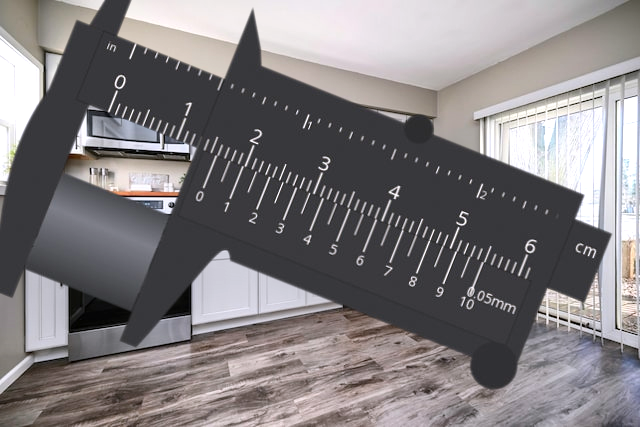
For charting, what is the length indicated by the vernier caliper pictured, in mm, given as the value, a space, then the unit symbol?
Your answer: 15.8 mm
